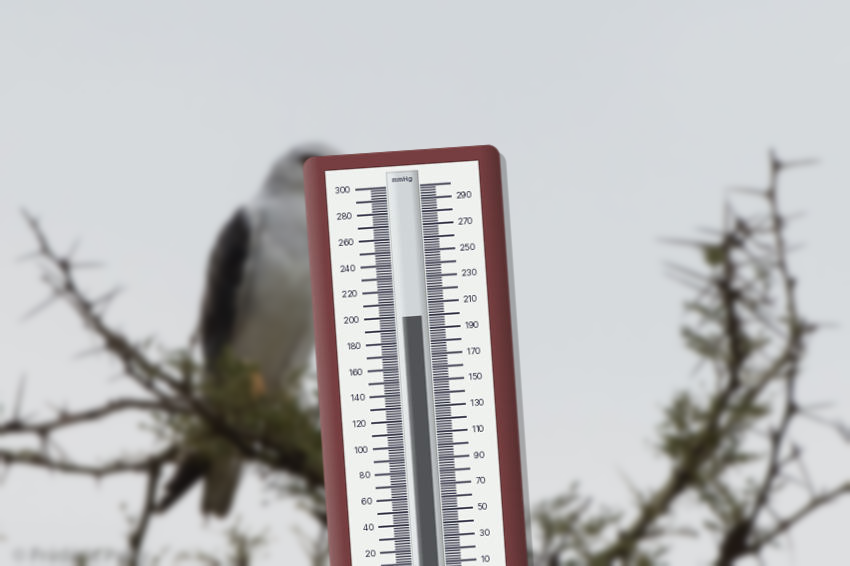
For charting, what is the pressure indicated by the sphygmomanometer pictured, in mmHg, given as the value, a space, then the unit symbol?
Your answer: 200 mmHg
